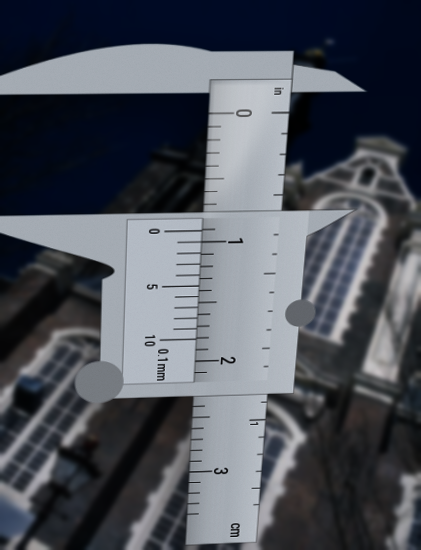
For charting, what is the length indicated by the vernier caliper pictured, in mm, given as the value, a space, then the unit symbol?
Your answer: 9.1 mm
